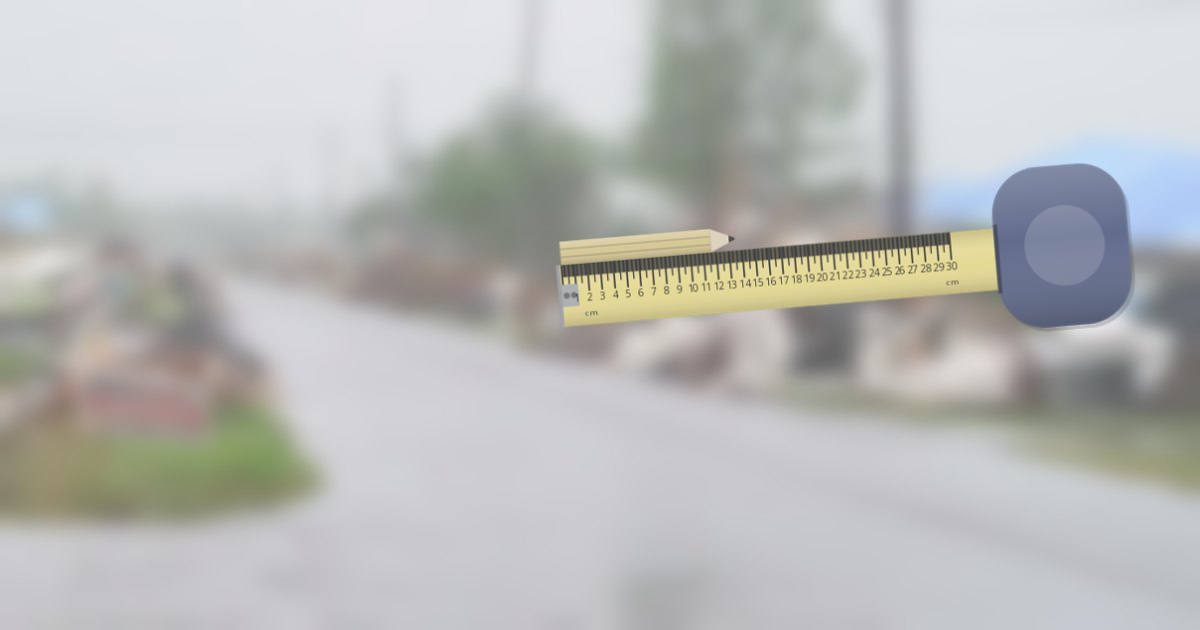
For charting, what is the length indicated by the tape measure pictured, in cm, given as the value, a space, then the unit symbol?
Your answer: 13.5 cm
